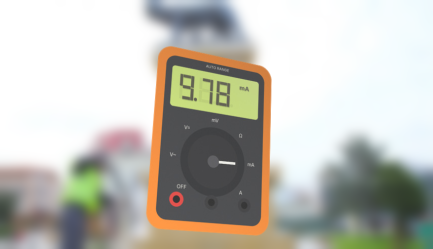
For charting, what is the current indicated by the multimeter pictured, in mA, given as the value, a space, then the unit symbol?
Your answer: 9.78 mA
